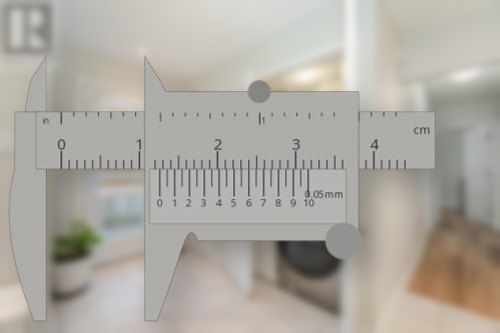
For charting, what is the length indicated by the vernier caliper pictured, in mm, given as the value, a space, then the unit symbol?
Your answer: 12.6 mm
